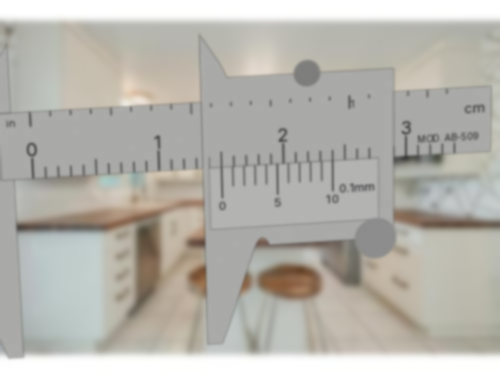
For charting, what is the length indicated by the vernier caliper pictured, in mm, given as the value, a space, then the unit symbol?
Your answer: 15.0 mm
